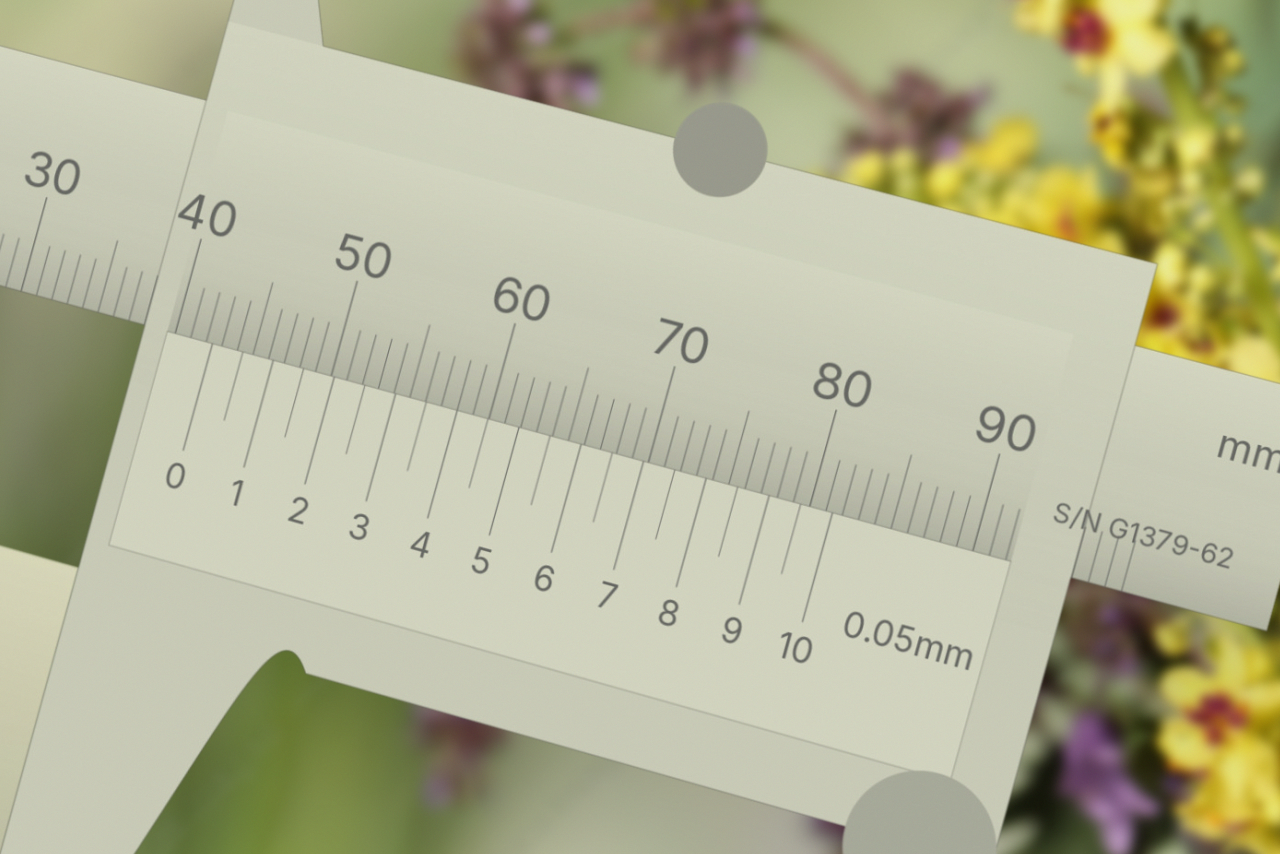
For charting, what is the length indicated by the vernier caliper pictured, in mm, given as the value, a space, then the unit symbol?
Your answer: 42.4 mm
